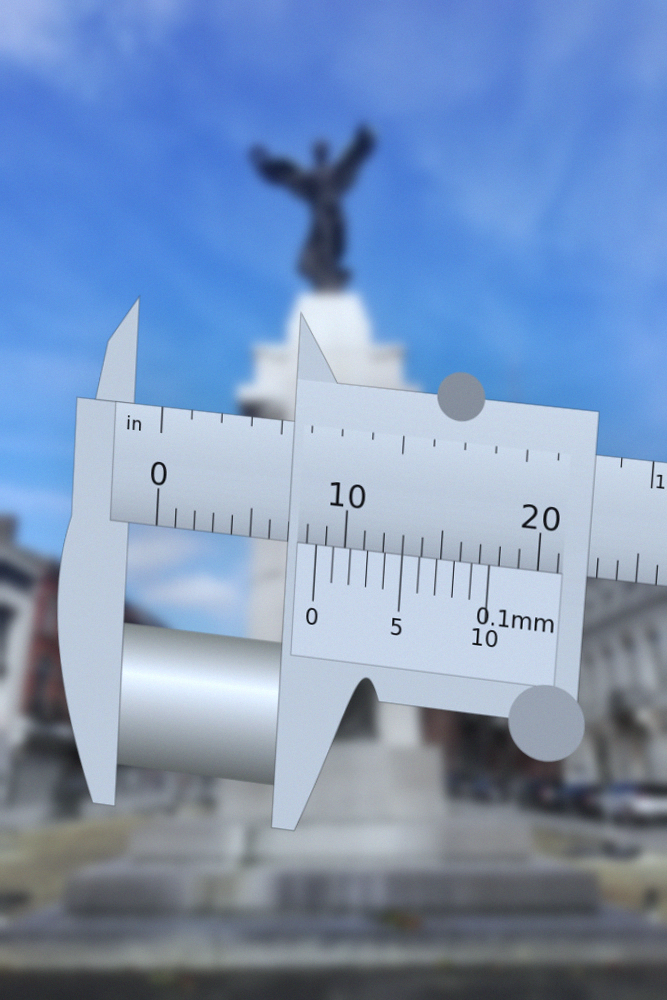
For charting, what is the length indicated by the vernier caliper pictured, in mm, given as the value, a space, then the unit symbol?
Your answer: 8.5 mm
